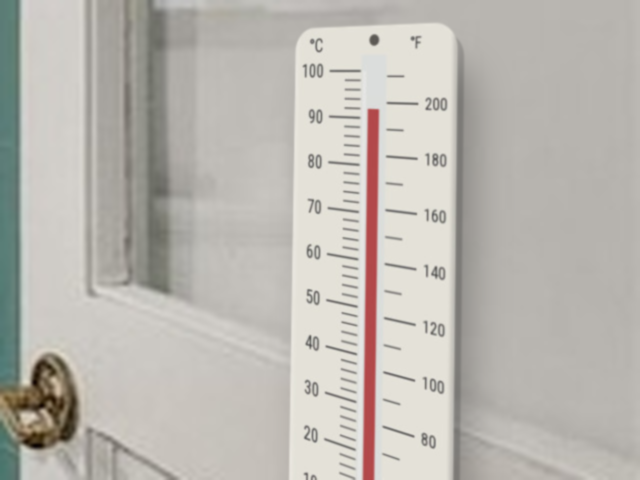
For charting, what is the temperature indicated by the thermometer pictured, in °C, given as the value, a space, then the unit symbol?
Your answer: 92 °C
